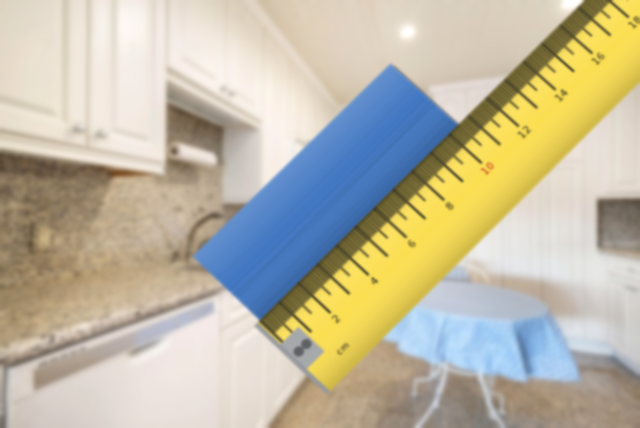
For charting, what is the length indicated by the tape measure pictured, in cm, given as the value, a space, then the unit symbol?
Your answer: 10.5 cm
